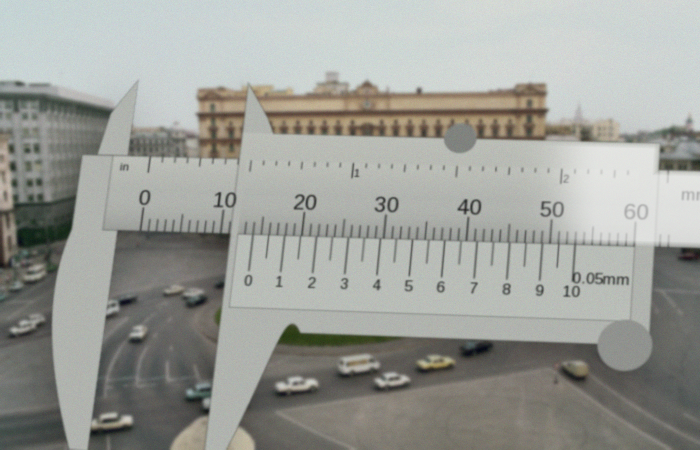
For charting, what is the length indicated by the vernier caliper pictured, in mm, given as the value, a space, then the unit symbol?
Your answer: 14.0 mm
